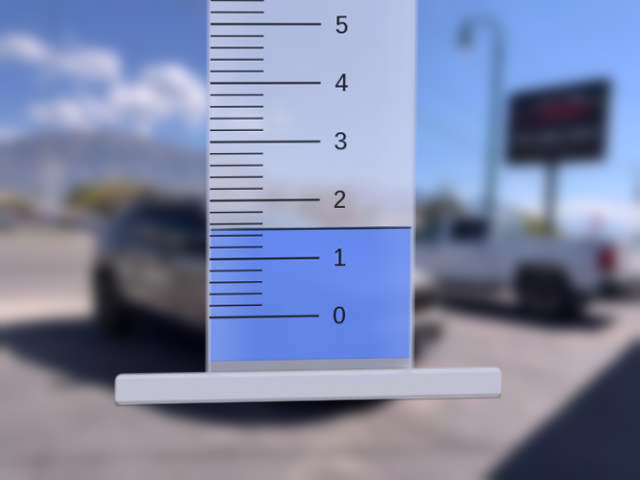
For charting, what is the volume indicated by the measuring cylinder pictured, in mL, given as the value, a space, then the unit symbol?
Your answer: 1.5 mL
